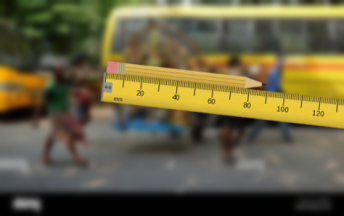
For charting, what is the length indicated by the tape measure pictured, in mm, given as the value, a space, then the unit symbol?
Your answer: 90 mm
